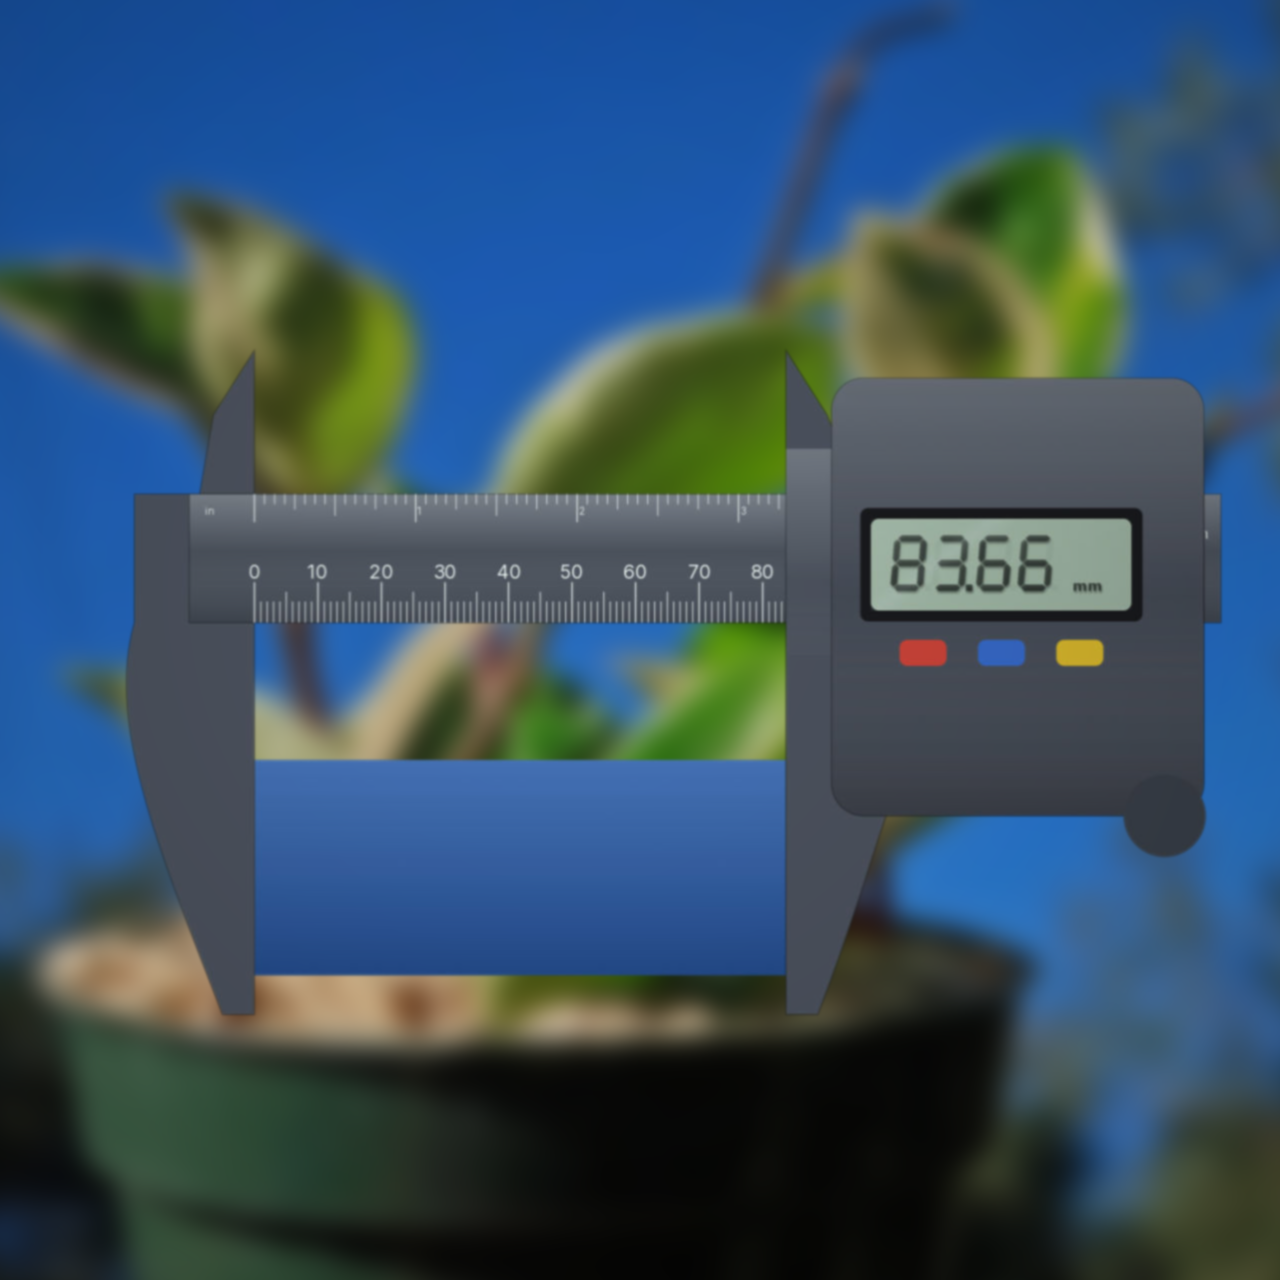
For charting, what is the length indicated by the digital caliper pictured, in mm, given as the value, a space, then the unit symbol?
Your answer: 83.66 mm
